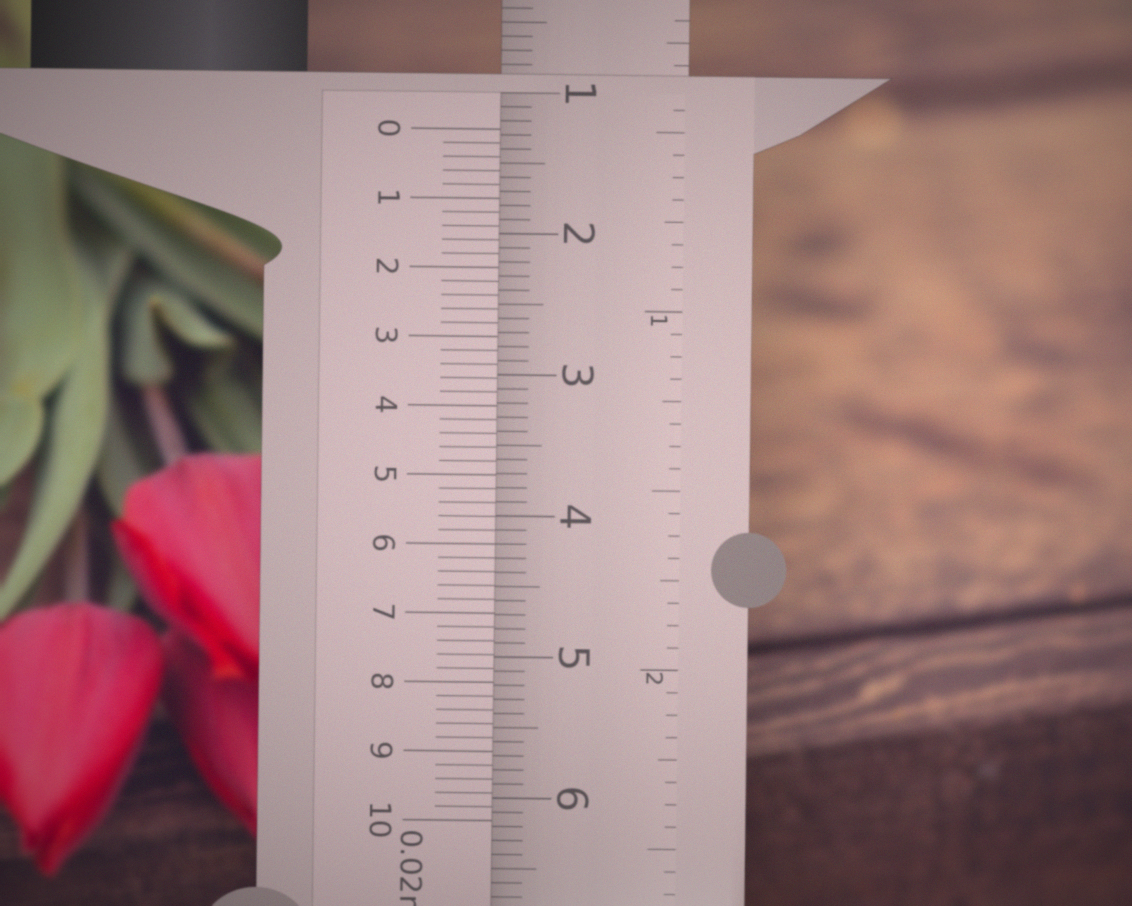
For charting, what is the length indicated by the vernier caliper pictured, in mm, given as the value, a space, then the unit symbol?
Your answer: 12.6 mm
